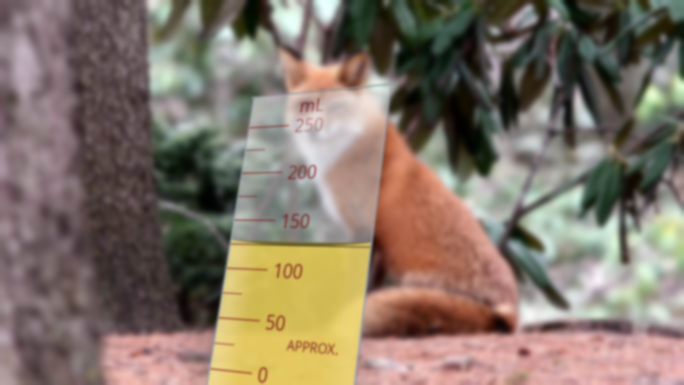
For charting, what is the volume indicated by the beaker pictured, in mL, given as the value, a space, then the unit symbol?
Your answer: 125 mL
